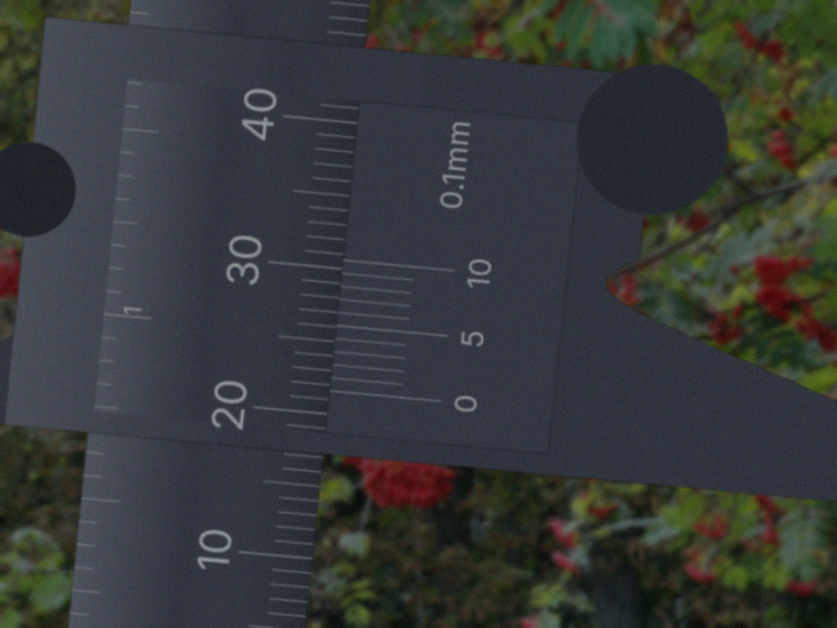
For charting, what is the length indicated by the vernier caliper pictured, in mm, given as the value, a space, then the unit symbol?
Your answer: 21.6 mm
